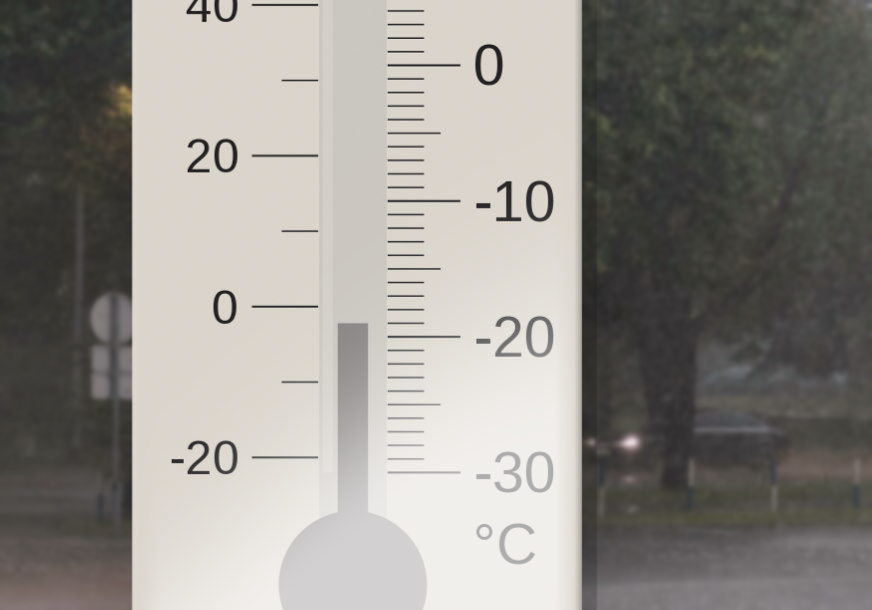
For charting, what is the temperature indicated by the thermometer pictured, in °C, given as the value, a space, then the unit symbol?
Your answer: -19 °C
